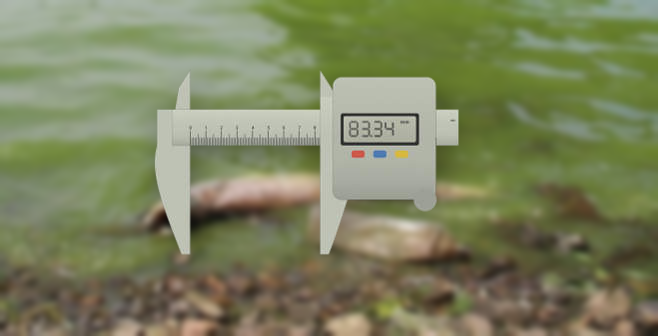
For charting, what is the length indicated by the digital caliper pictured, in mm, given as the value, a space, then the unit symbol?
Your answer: 83.34 mm
